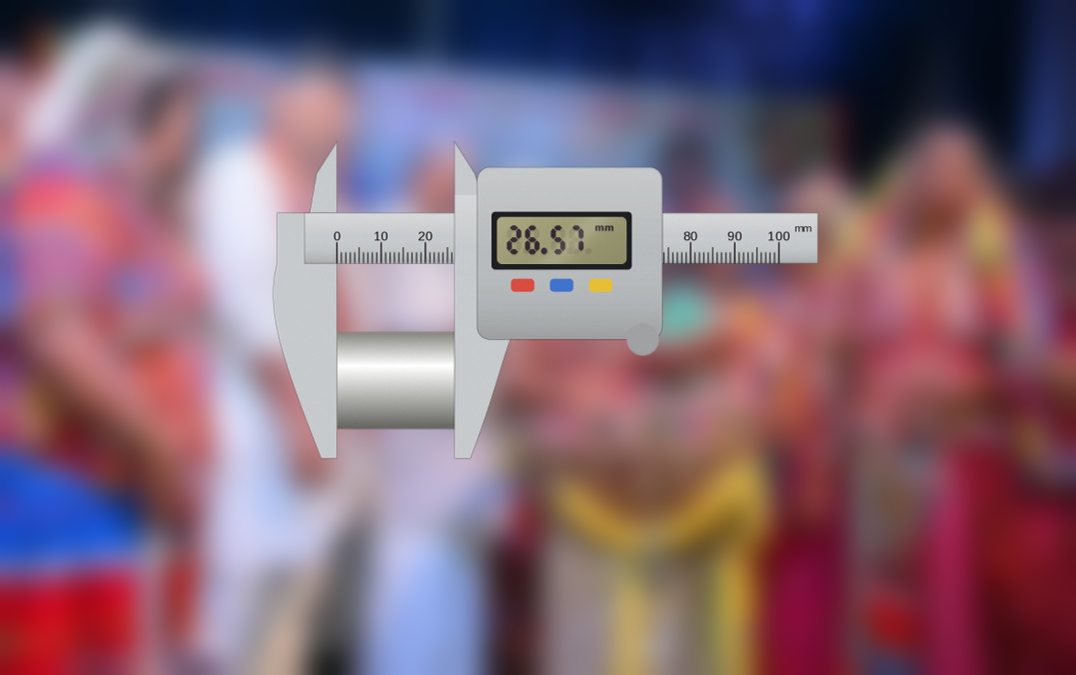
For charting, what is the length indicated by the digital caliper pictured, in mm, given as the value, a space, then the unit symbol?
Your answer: 26.57 mm
